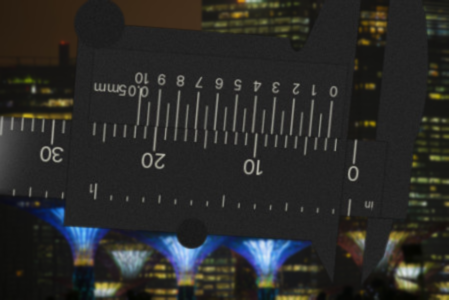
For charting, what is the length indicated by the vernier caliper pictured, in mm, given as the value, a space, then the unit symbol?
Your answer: 2.8 mm
